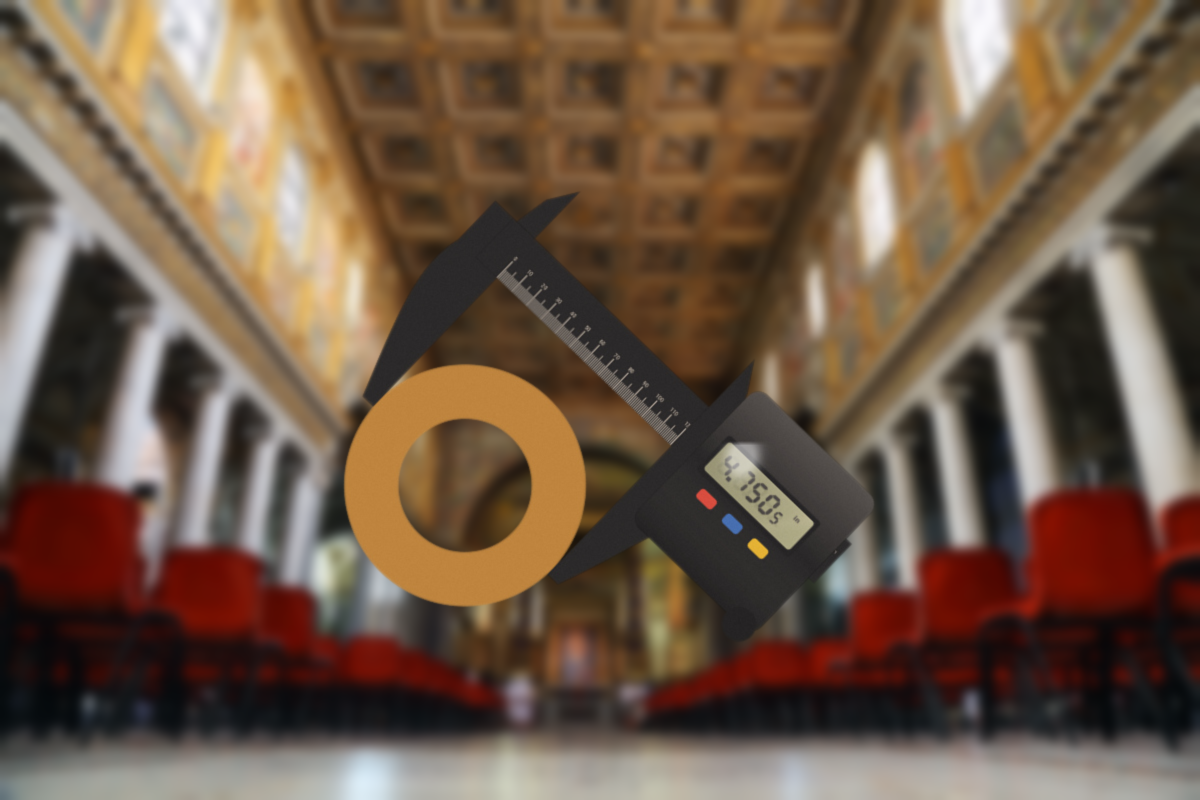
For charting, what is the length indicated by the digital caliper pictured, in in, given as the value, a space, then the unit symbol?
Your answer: 4.7505 in
